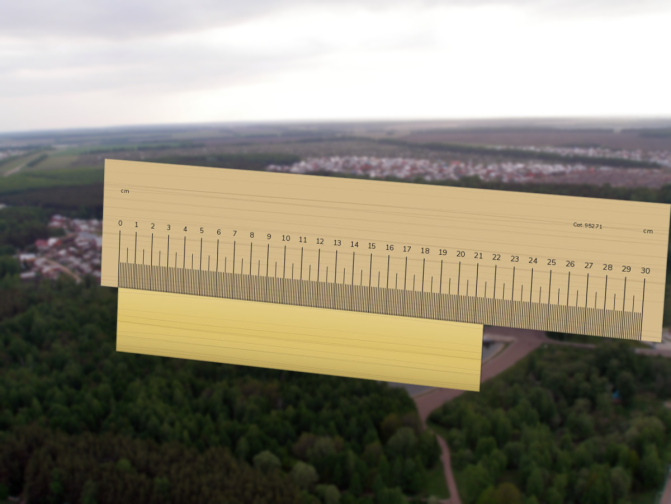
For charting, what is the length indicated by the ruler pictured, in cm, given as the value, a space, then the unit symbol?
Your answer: 21.5 cm
